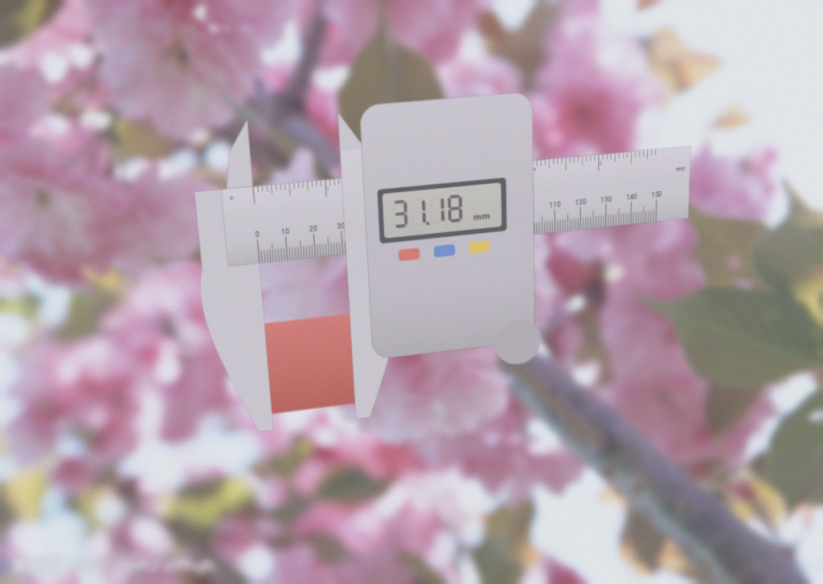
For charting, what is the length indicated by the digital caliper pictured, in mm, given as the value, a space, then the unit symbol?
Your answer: 31.18 mm
